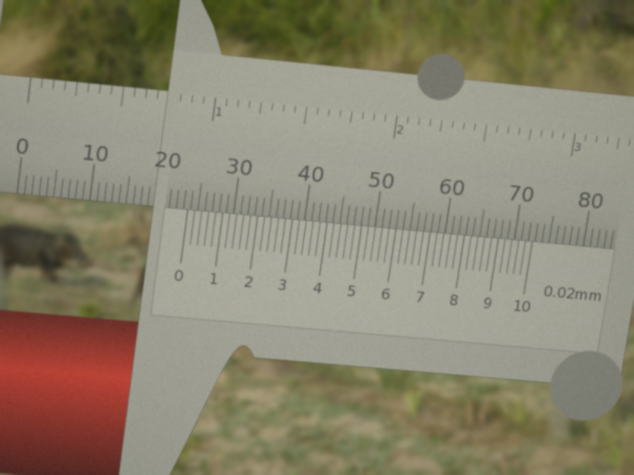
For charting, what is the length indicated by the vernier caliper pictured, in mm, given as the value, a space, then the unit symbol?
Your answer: 23.6 mm
